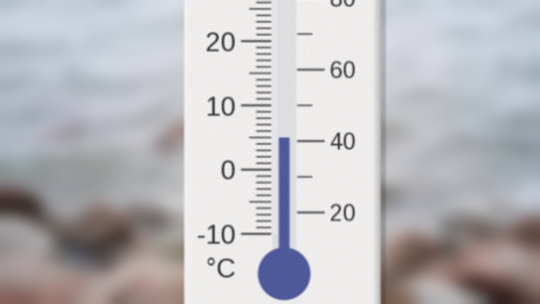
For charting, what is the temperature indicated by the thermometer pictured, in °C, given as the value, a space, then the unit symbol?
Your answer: 5 °C
